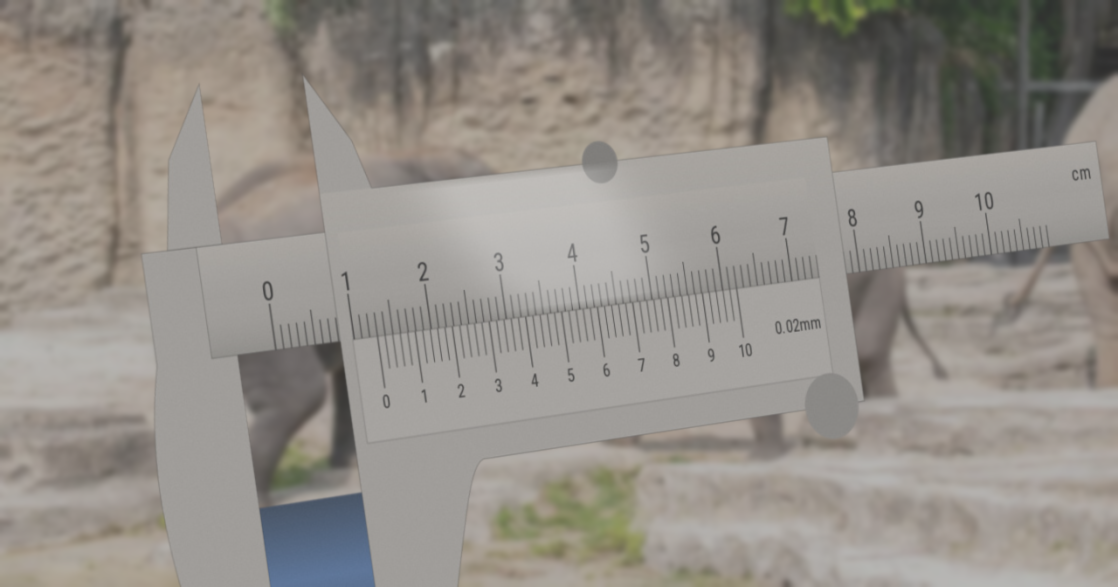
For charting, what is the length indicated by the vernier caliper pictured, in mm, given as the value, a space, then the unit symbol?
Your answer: 13.0 mm
